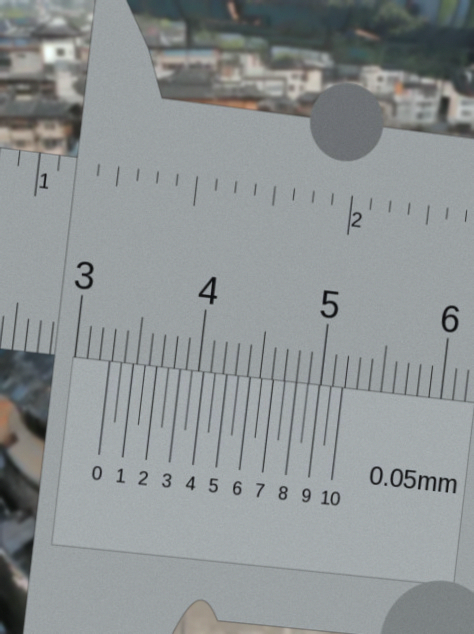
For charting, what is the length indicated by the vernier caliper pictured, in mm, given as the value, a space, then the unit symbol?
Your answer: 32.8 mm
